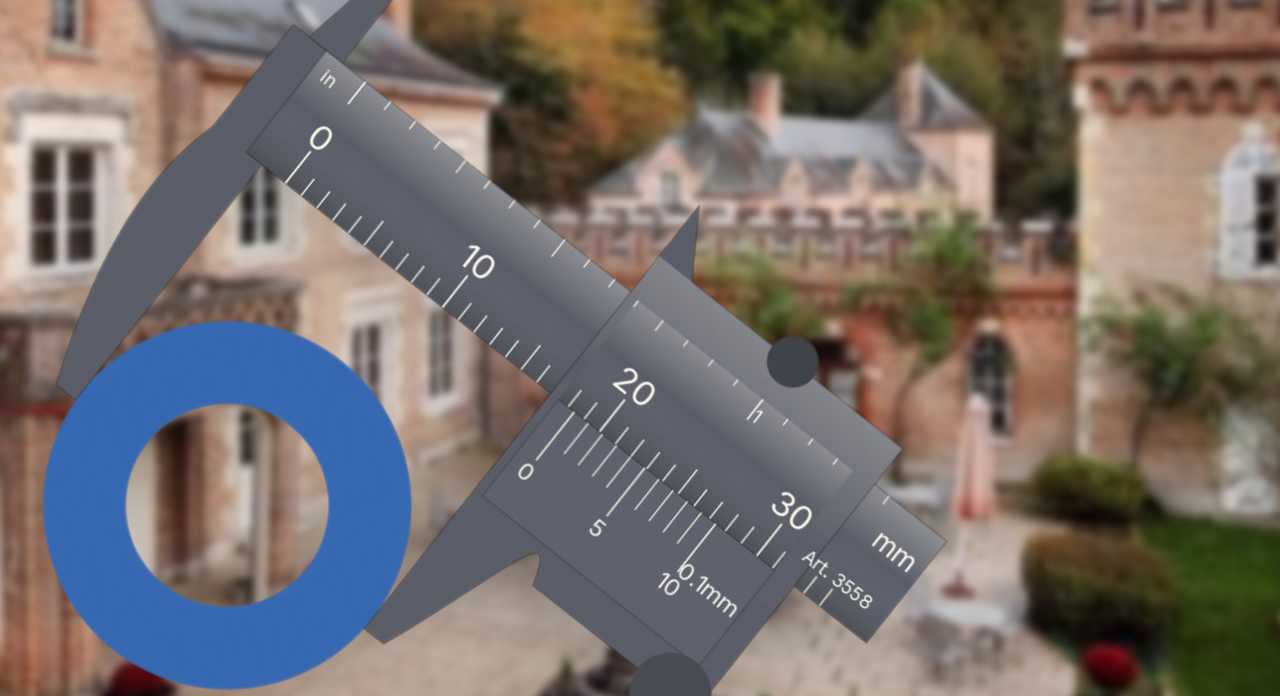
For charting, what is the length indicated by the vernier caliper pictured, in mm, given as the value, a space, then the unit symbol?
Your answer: 18.4 mm
